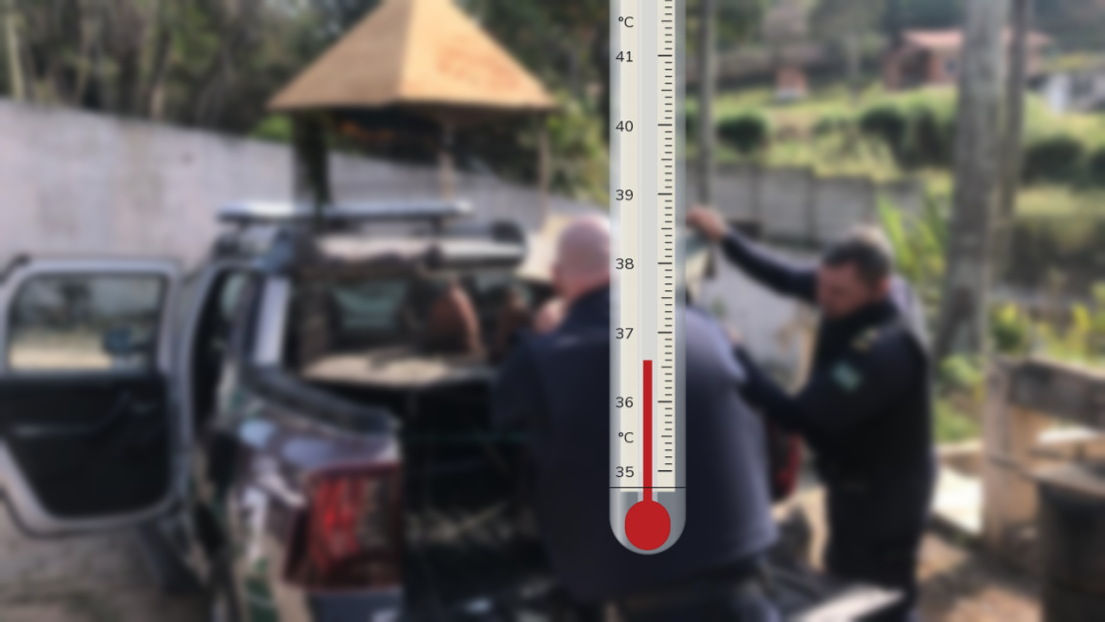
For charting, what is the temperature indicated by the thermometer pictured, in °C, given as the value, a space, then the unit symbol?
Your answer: 36.6 °C
